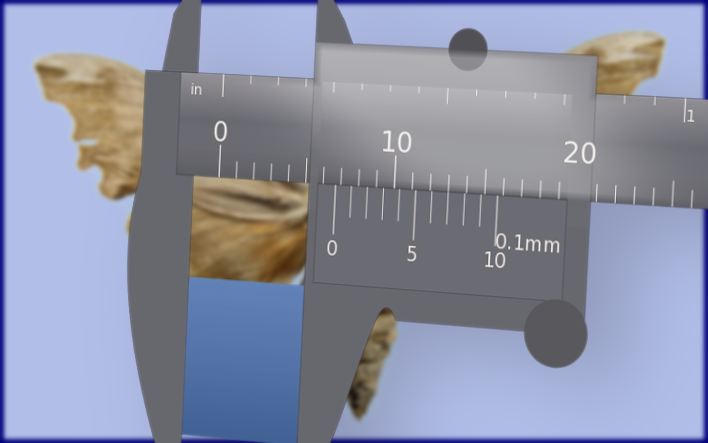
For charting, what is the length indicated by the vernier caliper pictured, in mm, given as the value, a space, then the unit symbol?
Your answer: 6.7 mm
